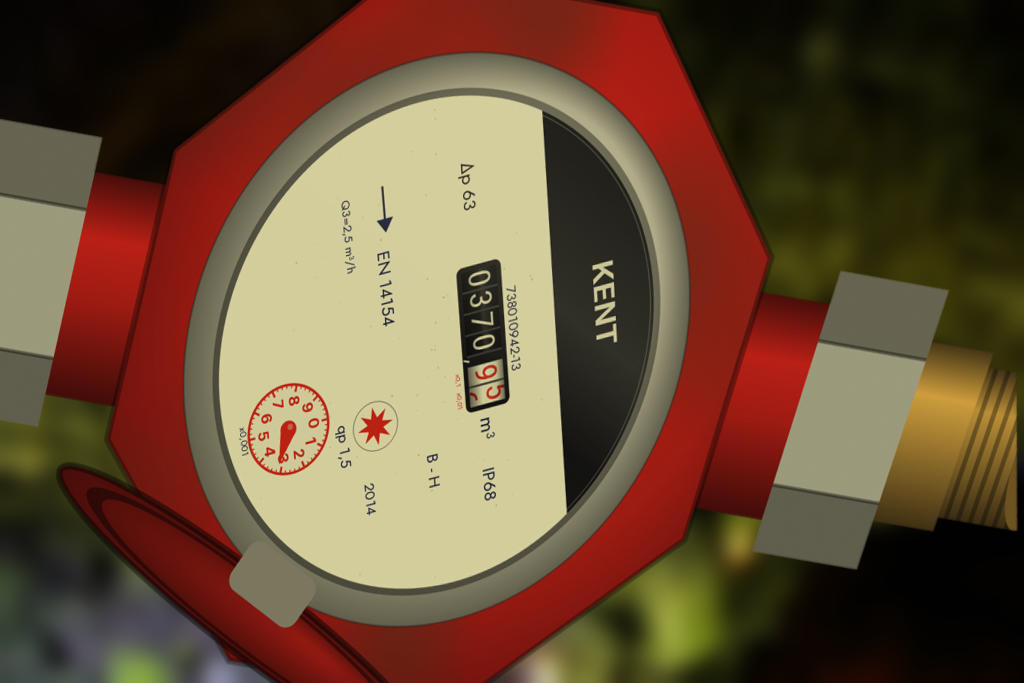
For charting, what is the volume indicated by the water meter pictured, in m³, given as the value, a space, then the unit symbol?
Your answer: 370.953 m³
